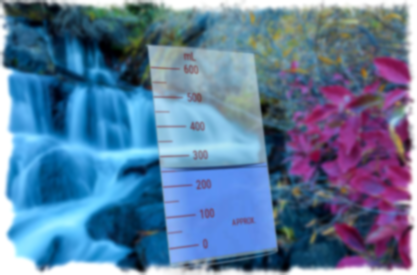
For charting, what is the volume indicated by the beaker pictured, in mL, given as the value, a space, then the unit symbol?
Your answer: 250 mL
